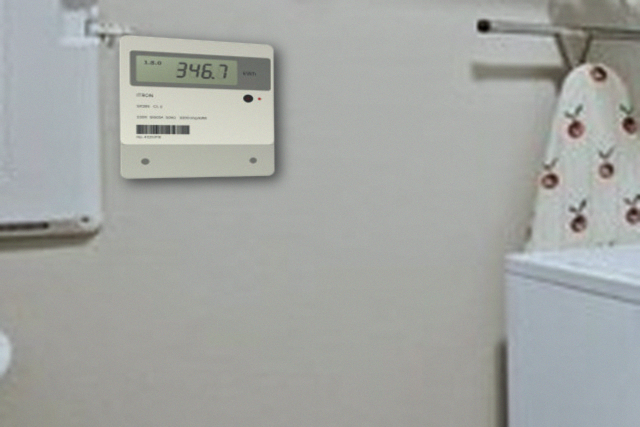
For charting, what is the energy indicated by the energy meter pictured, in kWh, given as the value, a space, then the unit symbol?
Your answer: 346.7 kWh
